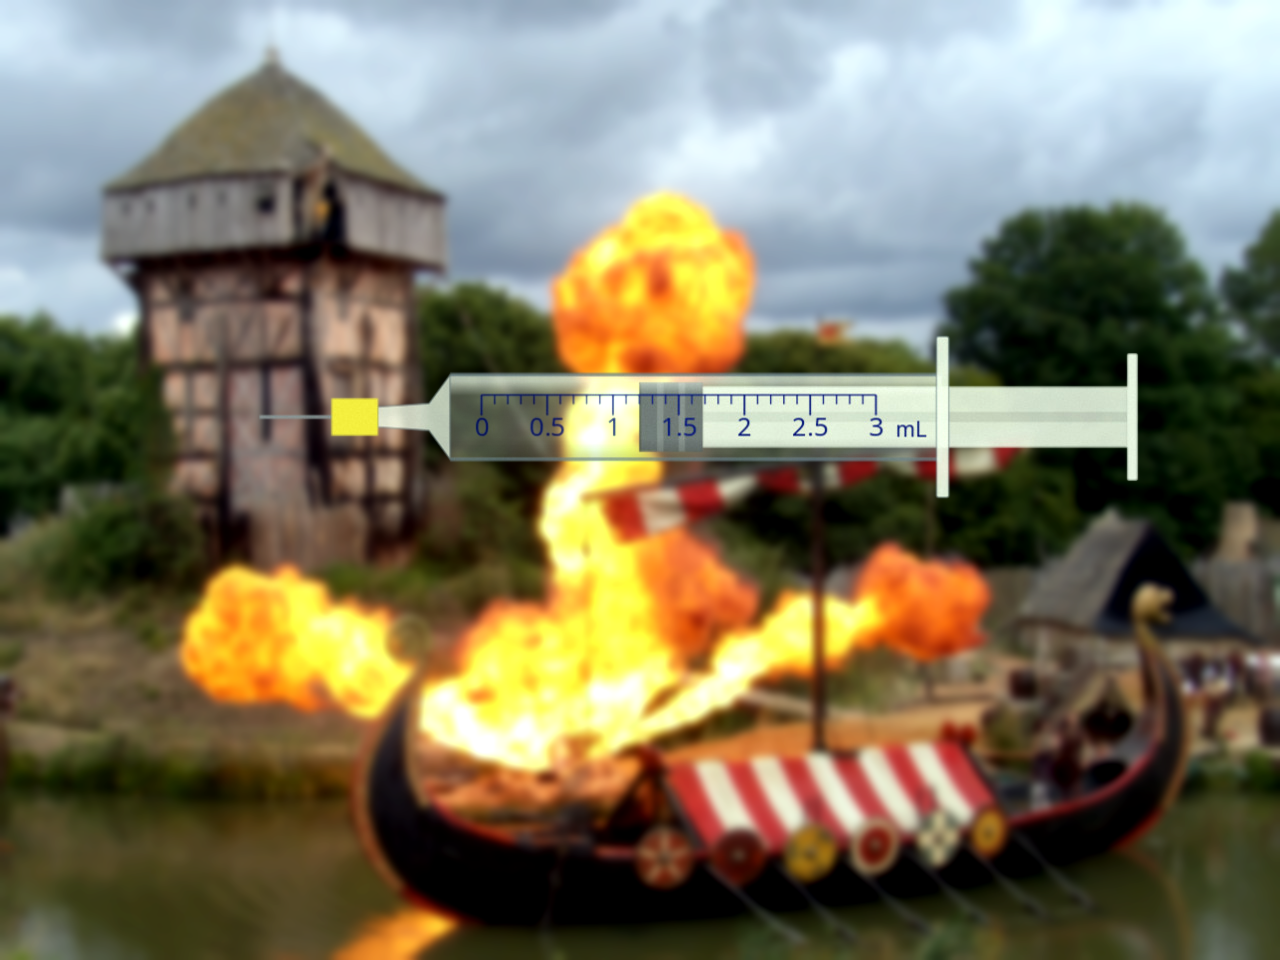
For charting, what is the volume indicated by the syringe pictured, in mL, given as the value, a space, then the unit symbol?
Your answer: 1.2 mL
